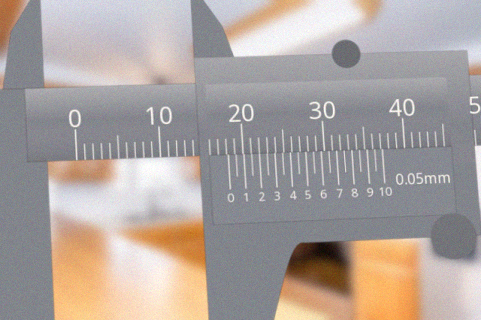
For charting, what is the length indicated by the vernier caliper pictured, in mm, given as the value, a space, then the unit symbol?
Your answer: 18.2 mm
